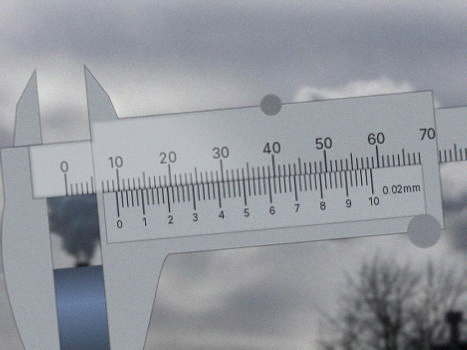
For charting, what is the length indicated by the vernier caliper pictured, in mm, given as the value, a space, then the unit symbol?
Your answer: 9.5 mm
